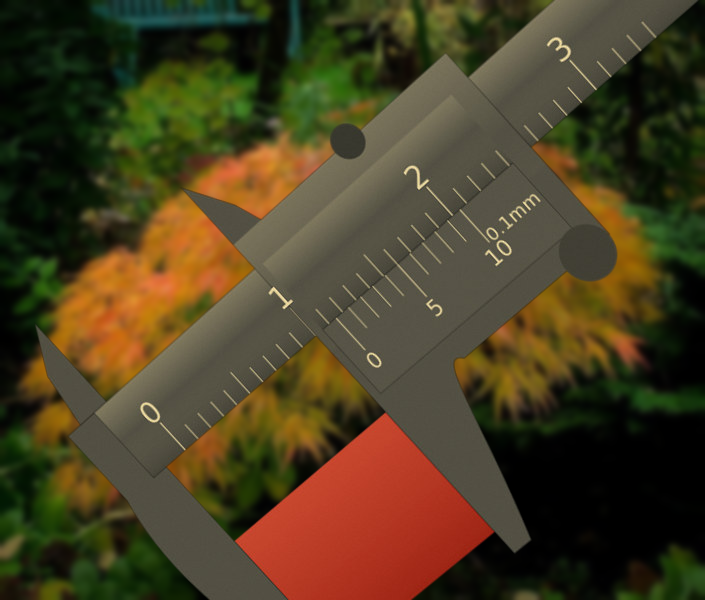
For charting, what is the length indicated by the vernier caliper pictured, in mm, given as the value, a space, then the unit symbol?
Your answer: 11.5 mm
